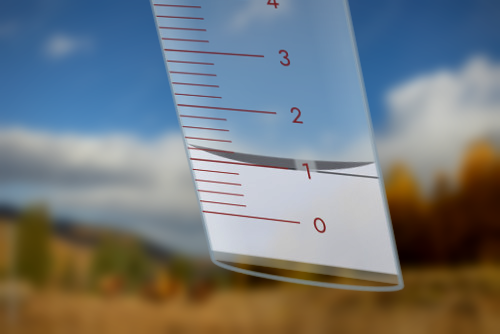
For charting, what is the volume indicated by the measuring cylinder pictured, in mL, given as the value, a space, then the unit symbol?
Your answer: 1 mL
